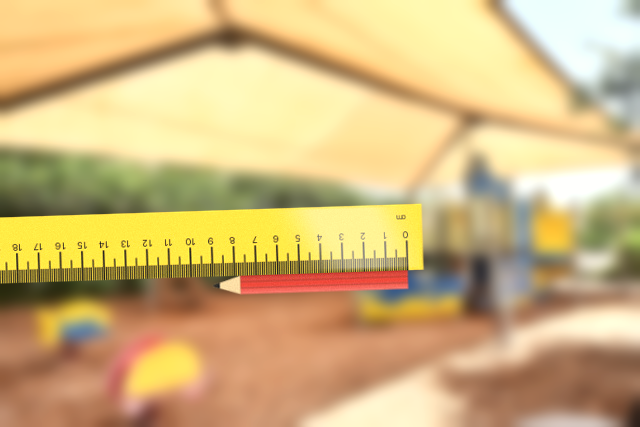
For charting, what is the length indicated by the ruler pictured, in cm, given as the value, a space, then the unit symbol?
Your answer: 9 cm
